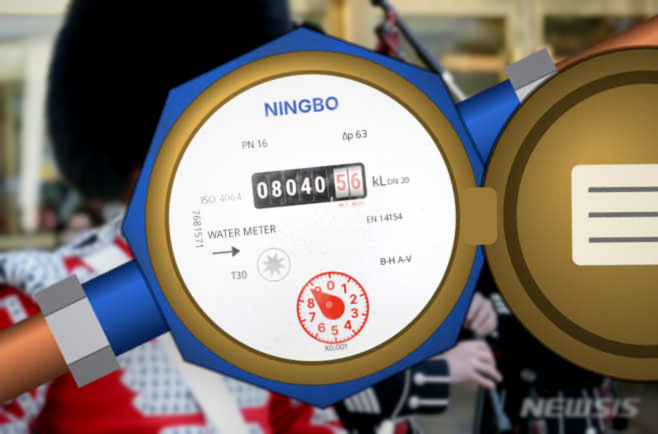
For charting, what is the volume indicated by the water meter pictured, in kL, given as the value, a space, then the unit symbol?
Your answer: 8040.568 kL
